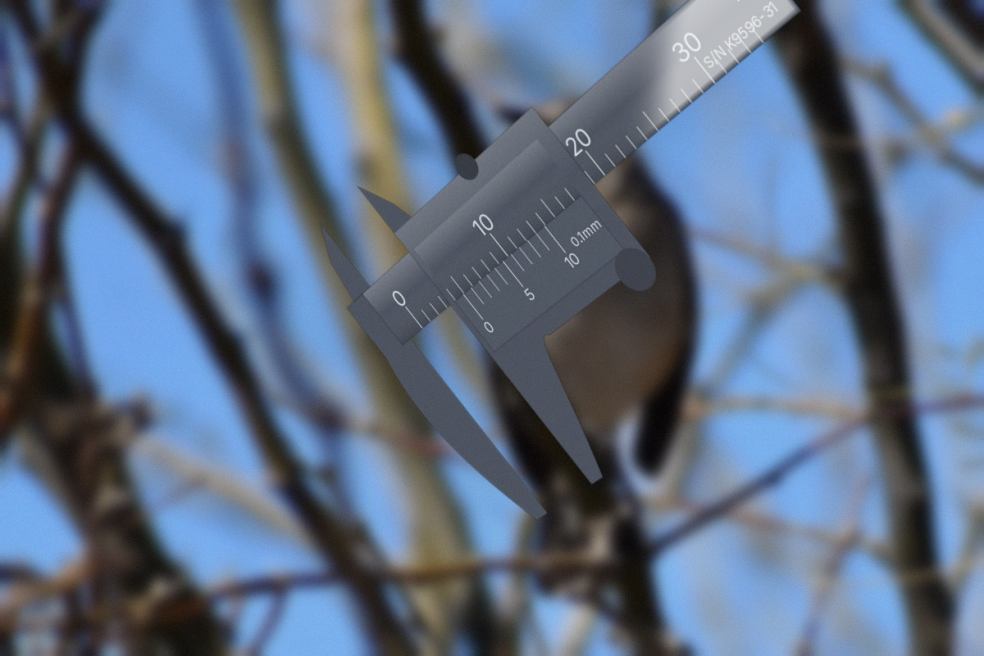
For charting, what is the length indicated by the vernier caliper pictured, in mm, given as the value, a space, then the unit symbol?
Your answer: 4.9 mm
